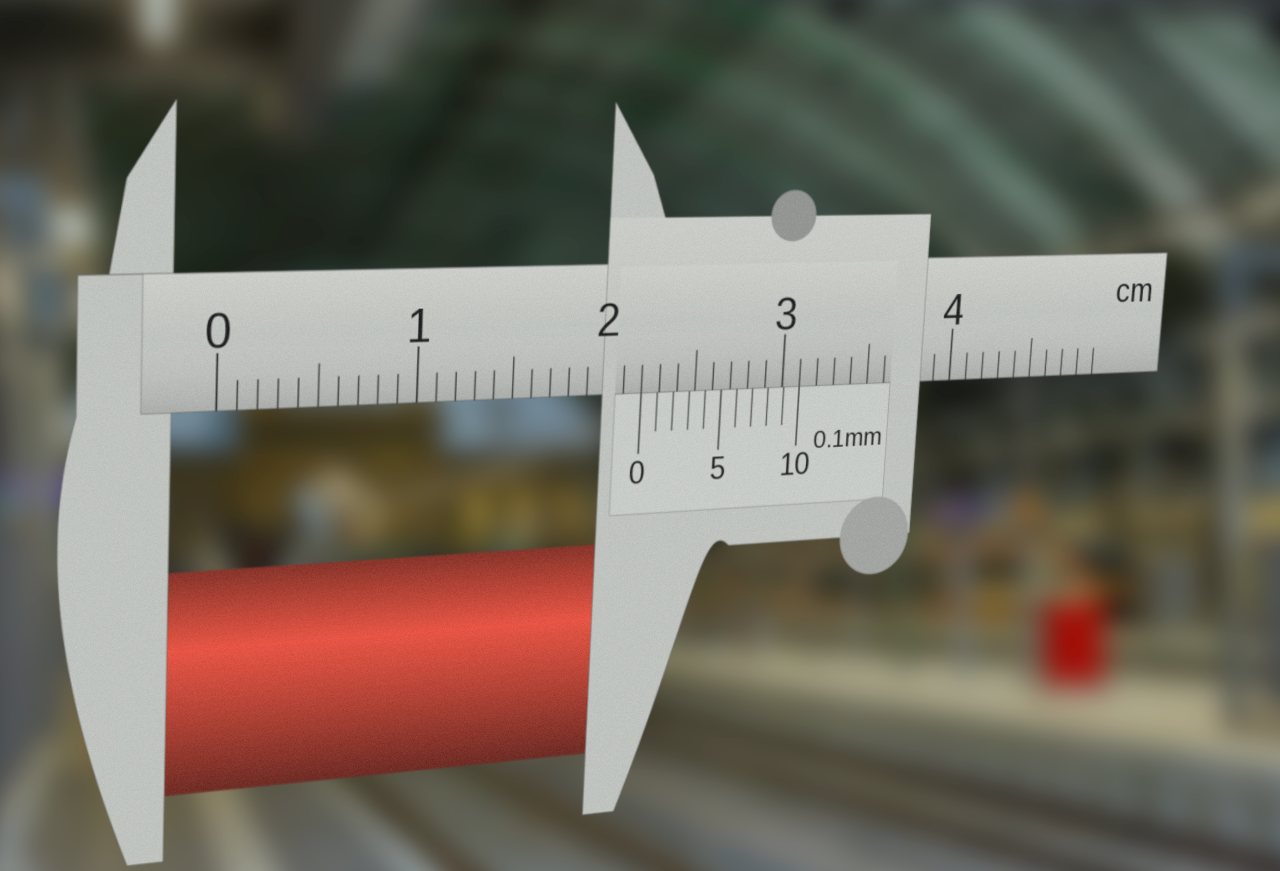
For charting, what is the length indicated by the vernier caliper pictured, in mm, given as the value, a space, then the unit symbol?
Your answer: 22.0 mm
